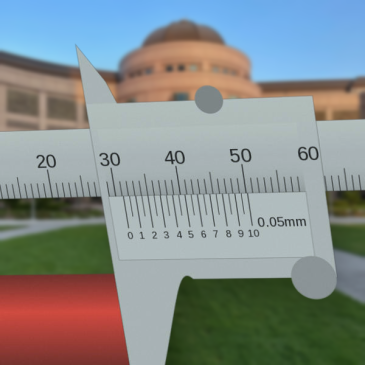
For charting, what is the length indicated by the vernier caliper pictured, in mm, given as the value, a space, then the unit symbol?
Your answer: 31.2 mm
